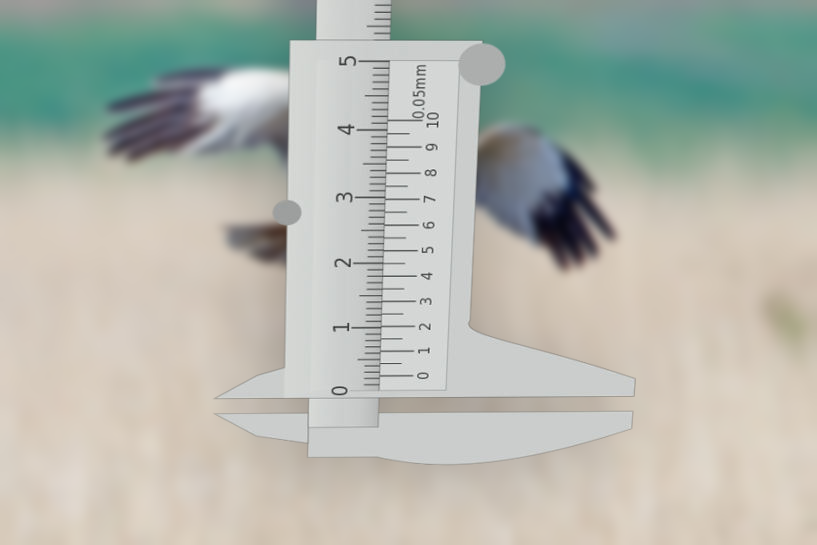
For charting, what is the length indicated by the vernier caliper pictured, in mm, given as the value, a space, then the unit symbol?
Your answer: 2.4 mm
